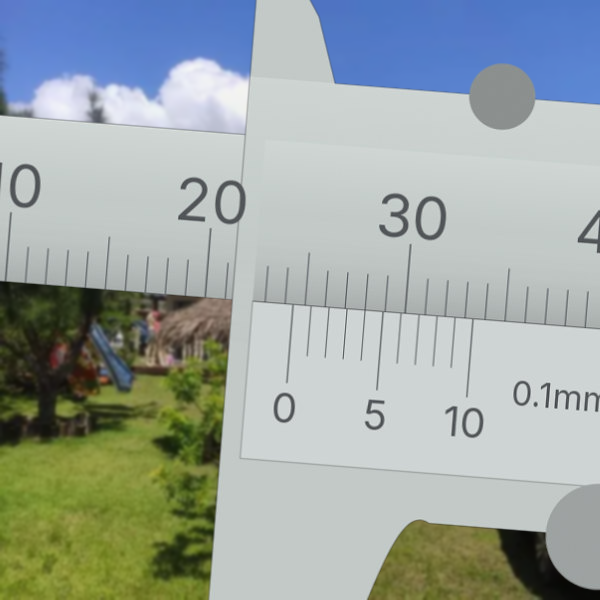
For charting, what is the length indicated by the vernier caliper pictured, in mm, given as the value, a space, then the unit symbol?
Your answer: 24.4 mm
